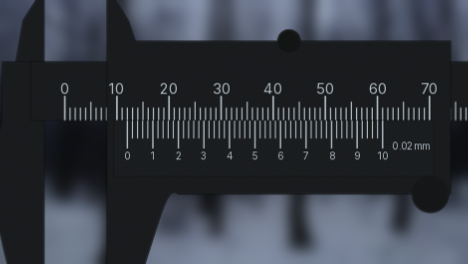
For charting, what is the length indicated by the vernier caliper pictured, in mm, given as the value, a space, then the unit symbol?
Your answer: 12.0 mm
